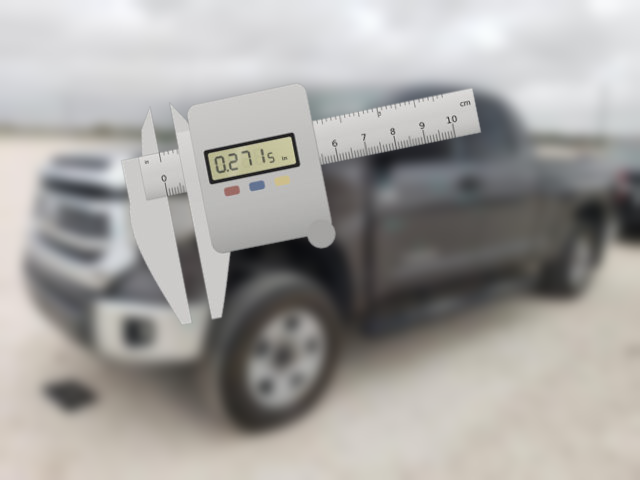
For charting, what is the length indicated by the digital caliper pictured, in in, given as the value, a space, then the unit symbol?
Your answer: 0.2715 in
